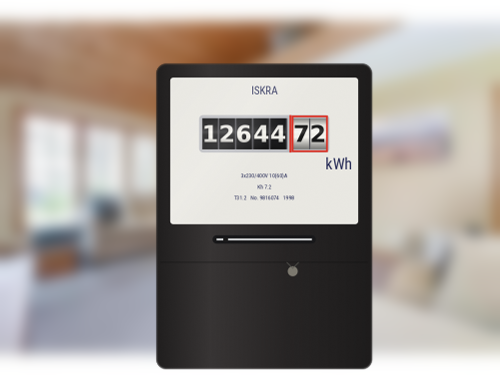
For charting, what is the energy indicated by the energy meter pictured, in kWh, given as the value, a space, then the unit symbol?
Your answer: 12644.72 kWh
